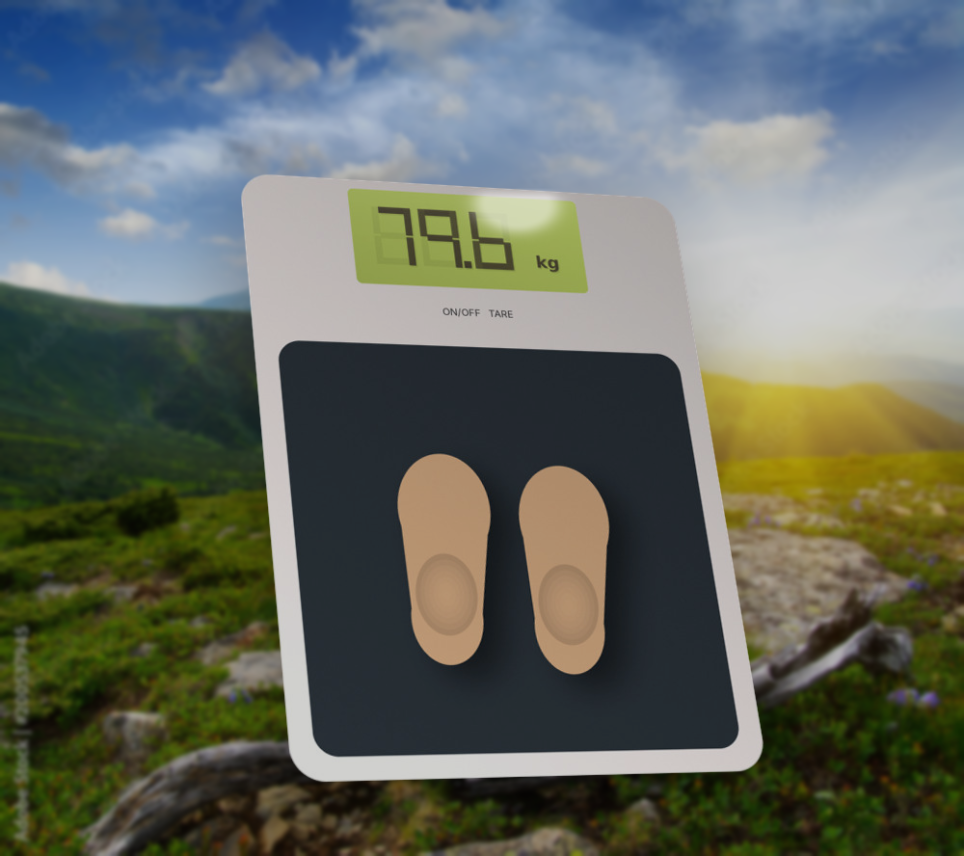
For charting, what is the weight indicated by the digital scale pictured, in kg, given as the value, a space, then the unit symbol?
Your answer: 79.6 kg
